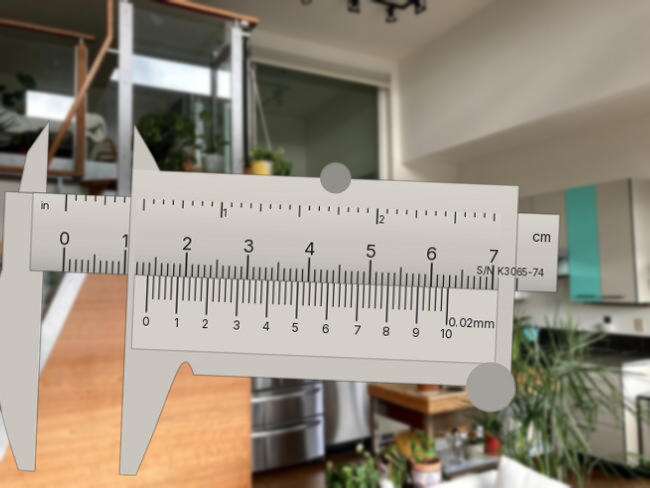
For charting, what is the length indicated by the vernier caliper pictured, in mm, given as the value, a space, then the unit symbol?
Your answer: 13.8 mm
